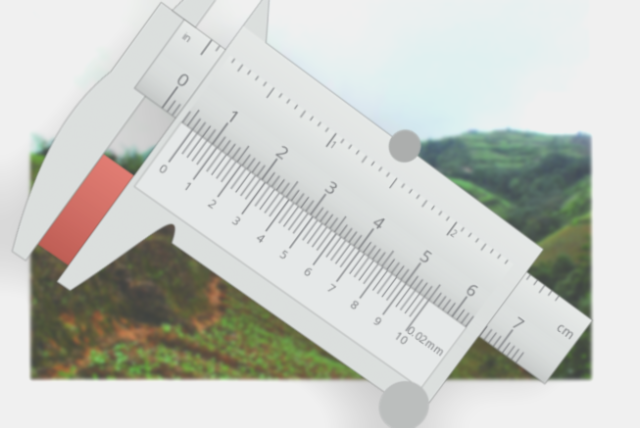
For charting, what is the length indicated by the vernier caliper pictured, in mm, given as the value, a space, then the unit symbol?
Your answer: 6.0 mm
